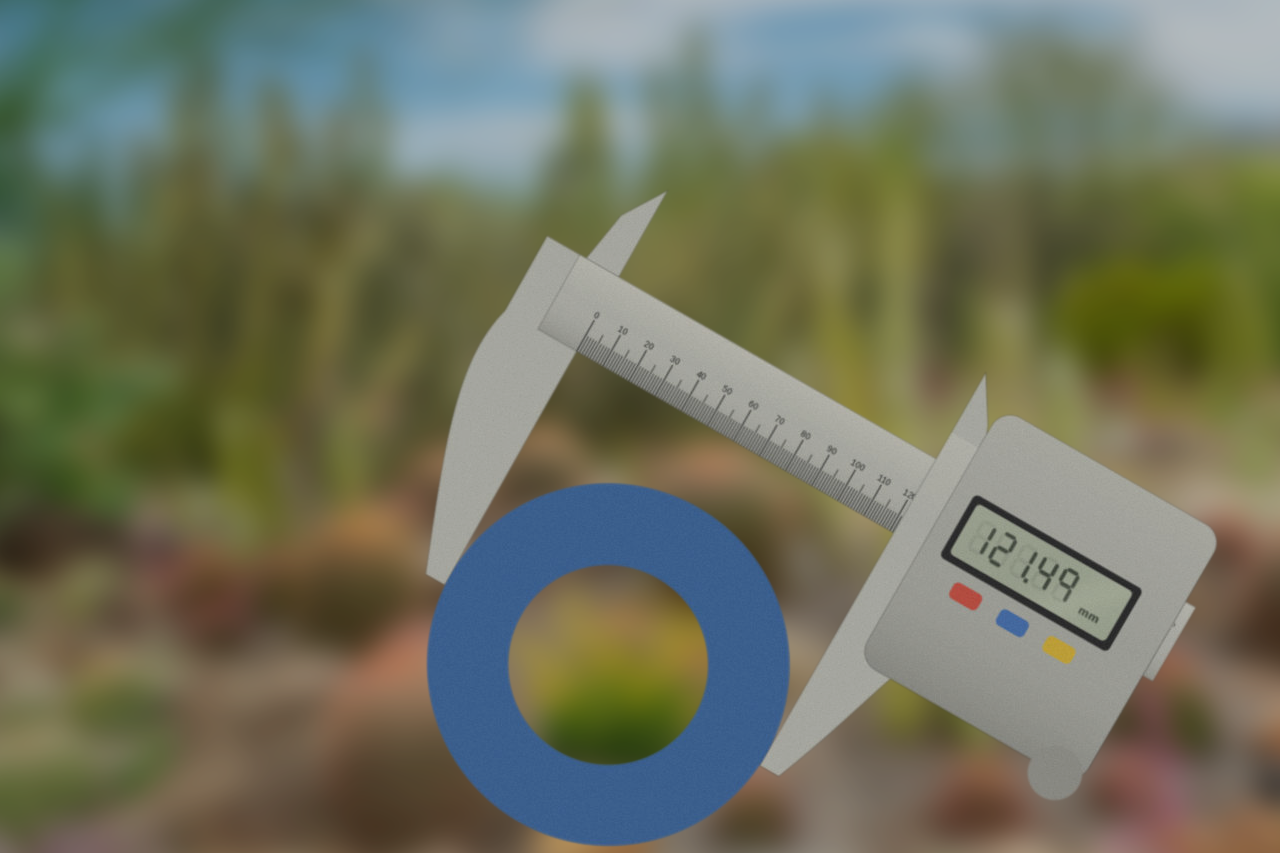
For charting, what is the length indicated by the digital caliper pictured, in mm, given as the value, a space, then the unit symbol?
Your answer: 121.49 mm
